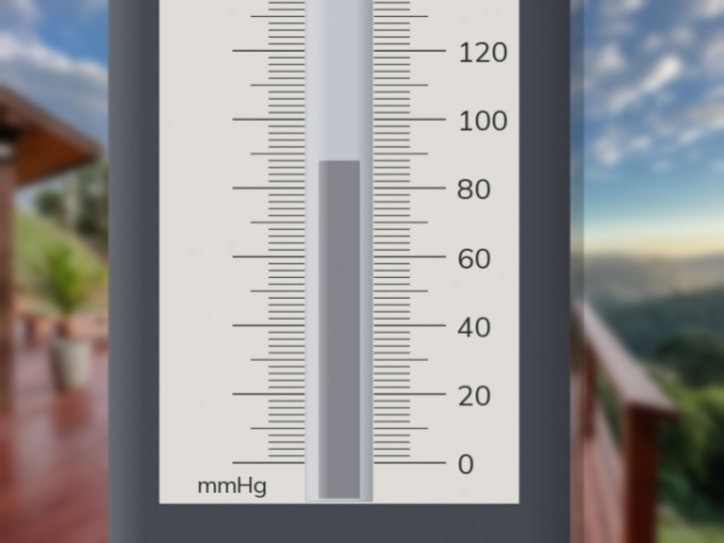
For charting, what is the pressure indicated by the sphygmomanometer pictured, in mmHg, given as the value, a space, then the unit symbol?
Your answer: 88 mmHg
